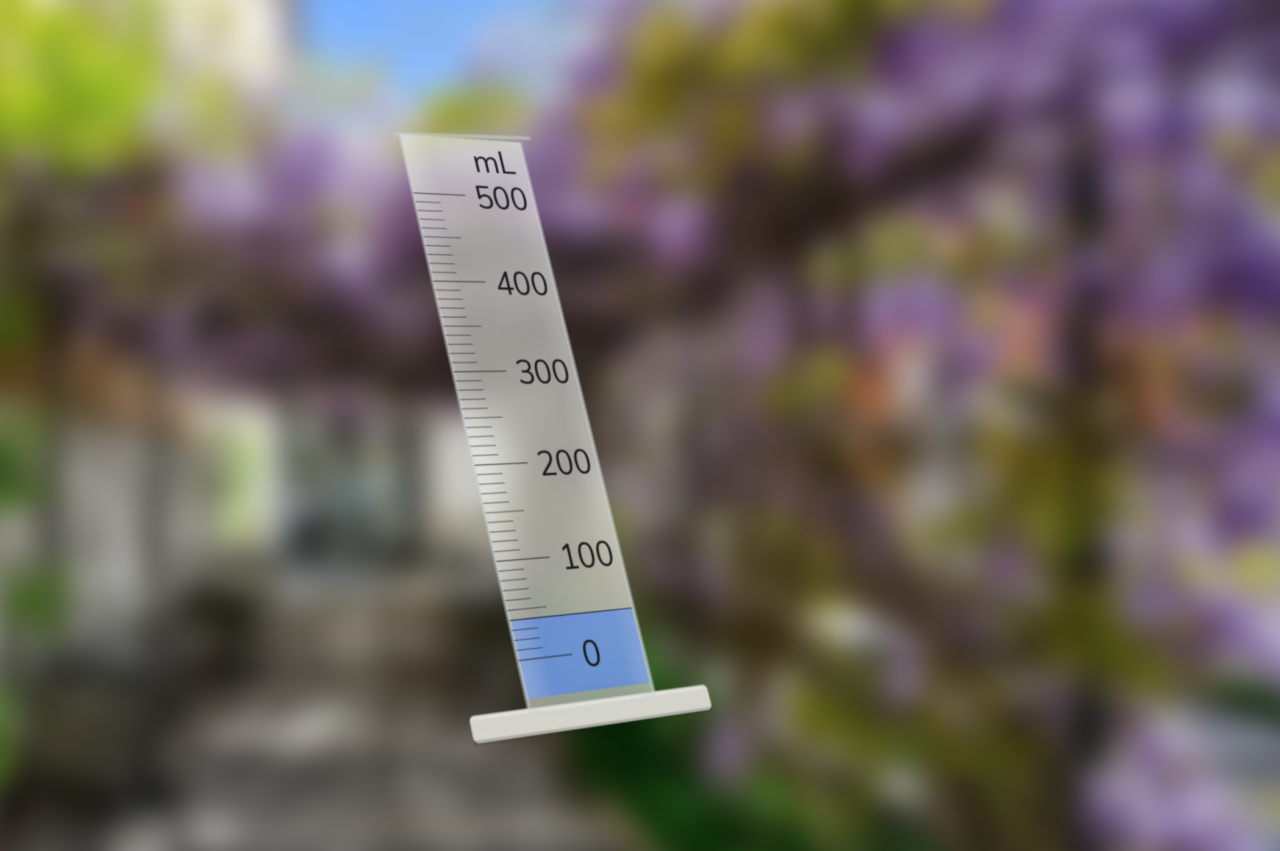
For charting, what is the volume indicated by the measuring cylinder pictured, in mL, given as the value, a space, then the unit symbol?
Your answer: 40 mL
